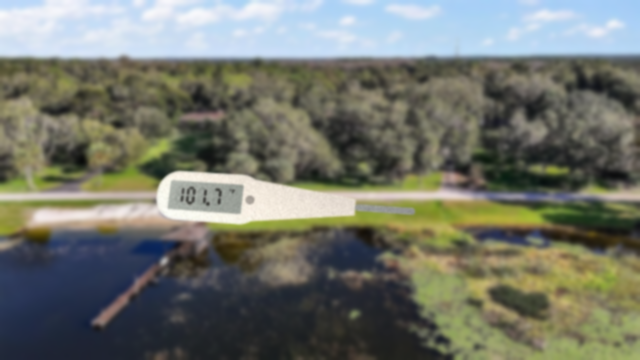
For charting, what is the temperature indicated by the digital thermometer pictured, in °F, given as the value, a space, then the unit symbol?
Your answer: 101.7 °F
